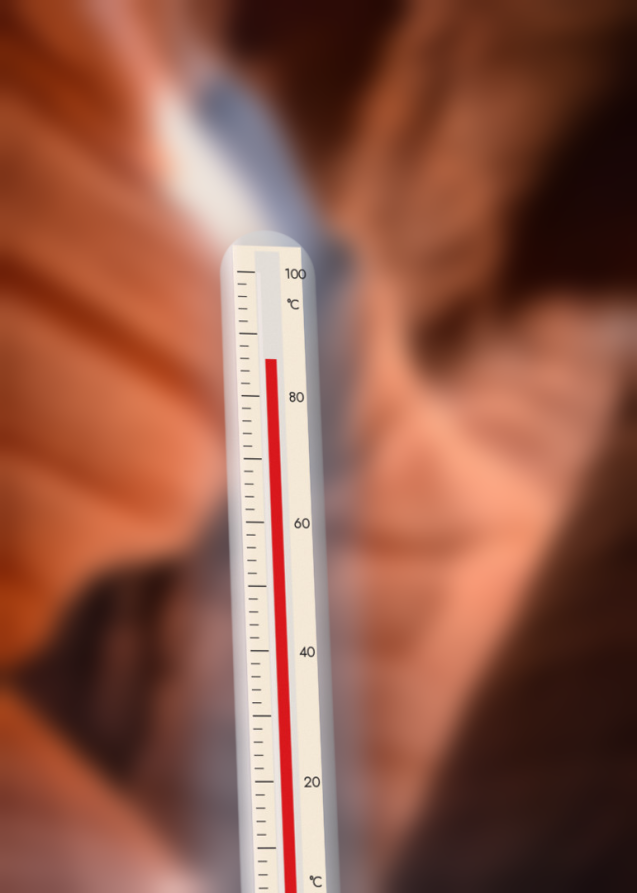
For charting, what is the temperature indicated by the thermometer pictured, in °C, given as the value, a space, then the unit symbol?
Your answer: 86 °C
